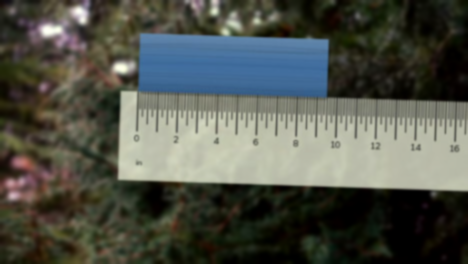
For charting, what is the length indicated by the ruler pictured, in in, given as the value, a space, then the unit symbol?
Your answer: 9.5 in
